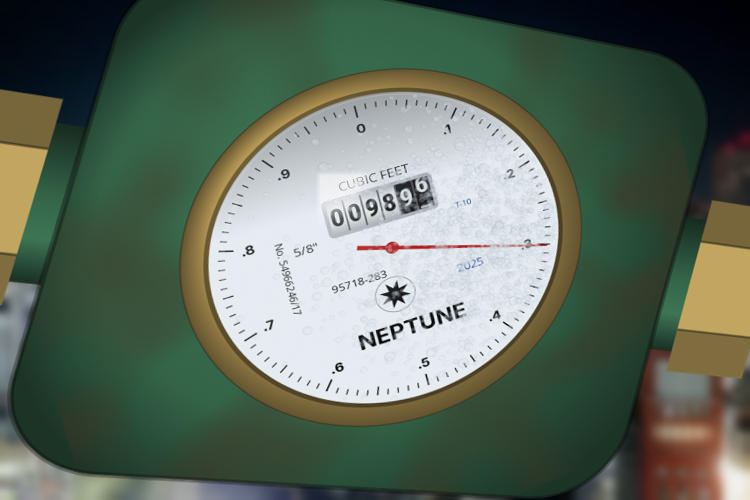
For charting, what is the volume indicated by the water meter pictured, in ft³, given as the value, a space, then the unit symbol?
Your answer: 9896.30 ft³
